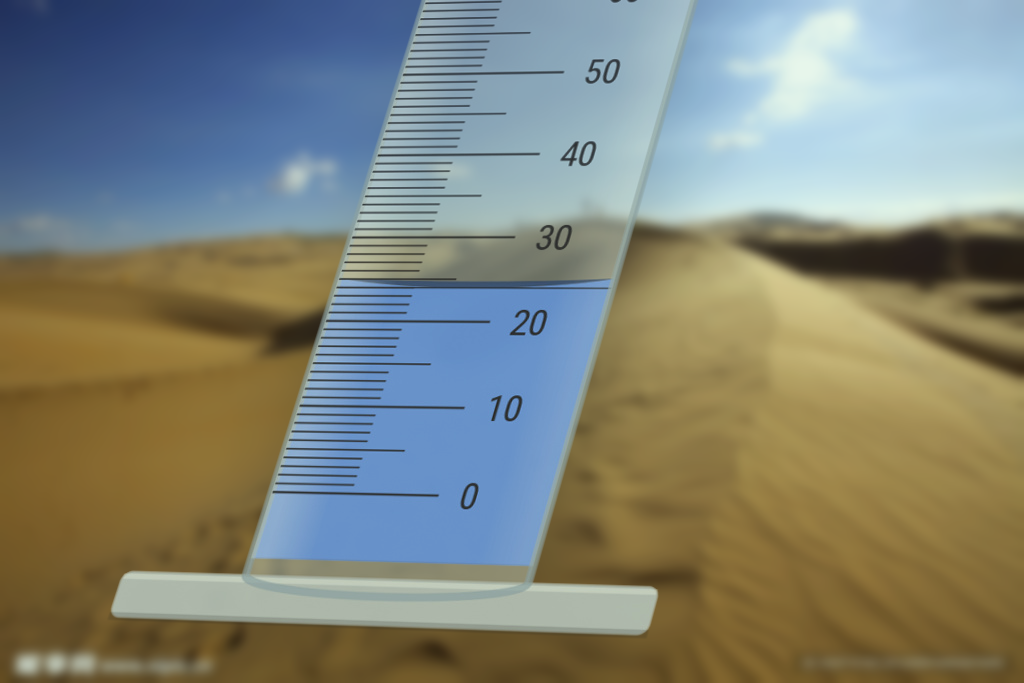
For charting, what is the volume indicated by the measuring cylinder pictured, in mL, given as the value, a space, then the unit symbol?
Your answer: 24 mL
